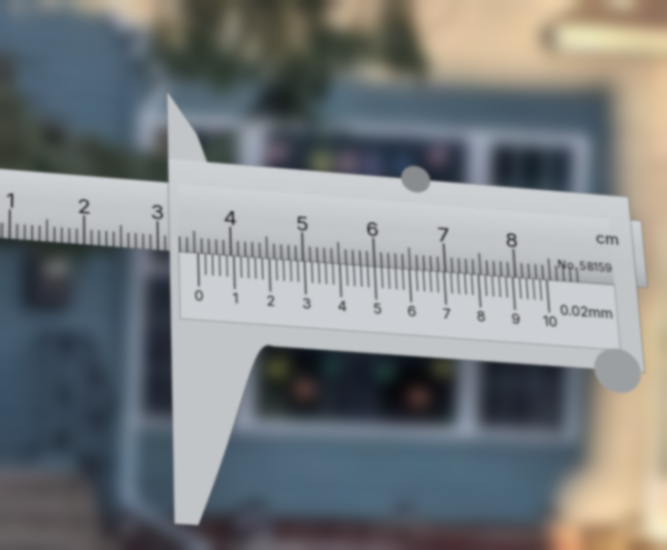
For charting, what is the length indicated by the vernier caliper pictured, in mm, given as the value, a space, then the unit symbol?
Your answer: 35.5 mm
